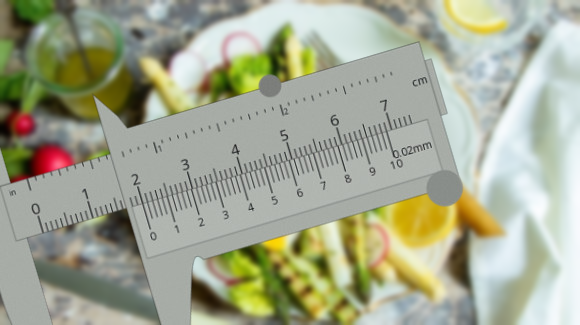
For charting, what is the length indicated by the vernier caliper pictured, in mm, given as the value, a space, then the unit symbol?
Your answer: 20.0 mm
